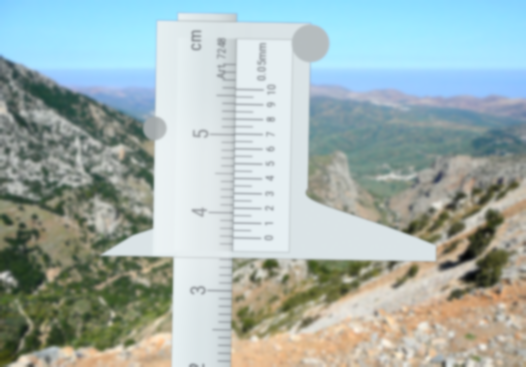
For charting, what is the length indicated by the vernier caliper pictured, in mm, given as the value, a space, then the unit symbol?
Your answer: 36.8 mm
